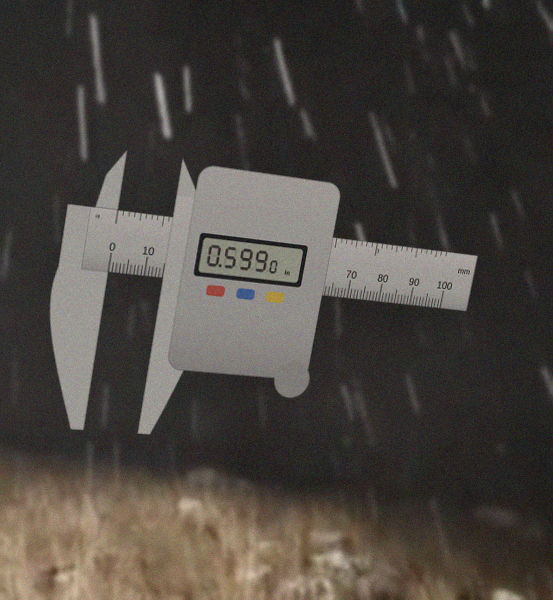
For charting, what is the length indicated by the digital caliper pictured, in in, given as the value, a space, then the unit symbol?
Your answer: 0.5990 in
